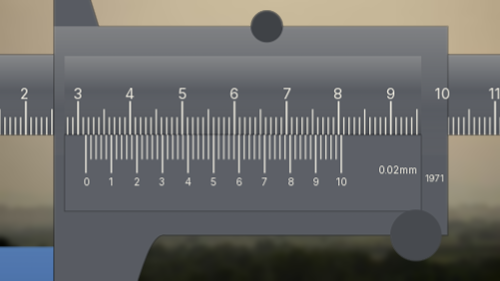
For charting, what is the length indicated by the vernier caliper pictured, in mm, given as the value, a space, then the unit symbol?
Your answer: 31.5 mm
